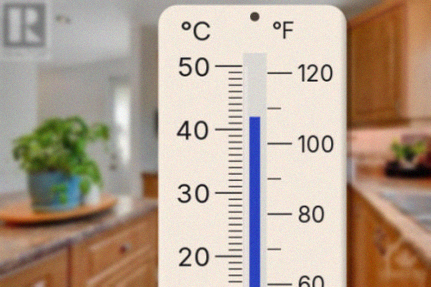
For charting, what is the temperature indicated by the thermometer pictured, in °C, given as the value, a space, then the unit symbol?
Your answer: 42 °C
